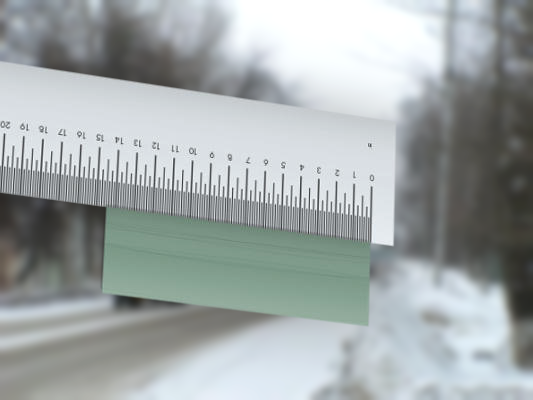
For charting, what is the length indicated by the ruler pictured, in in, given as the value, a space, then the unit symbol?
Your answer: 14.5 in
